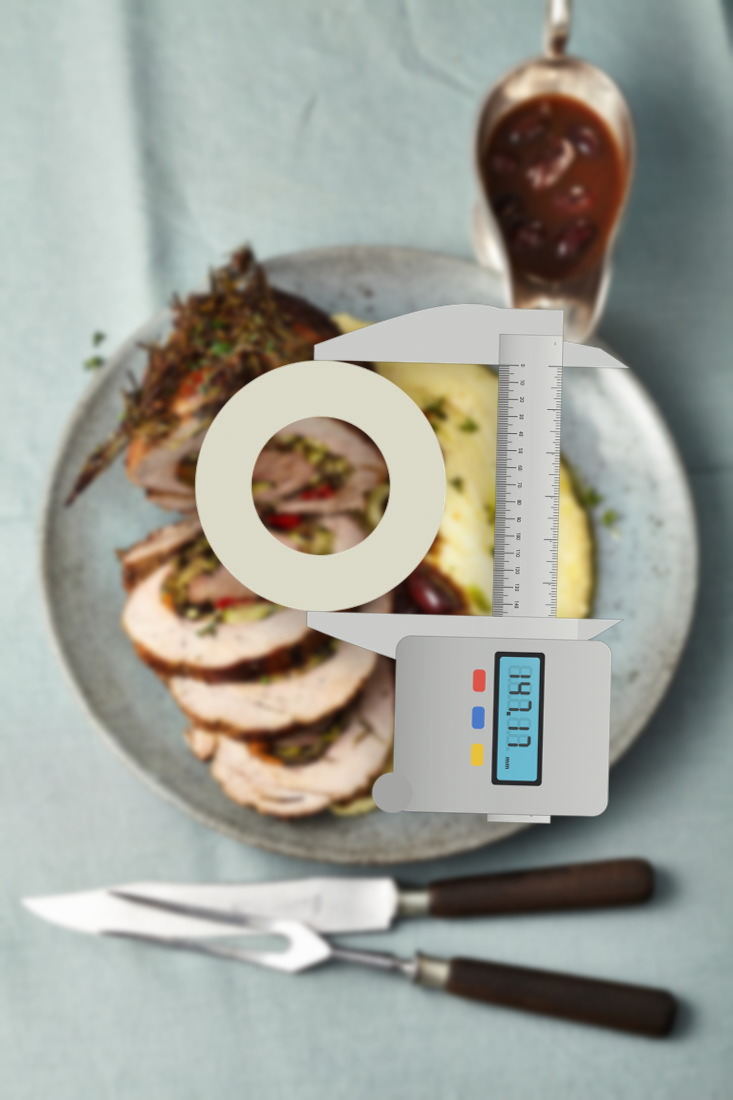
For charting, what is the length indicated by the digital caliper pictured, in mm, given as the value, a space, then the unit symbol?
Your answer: 147.17 mm
